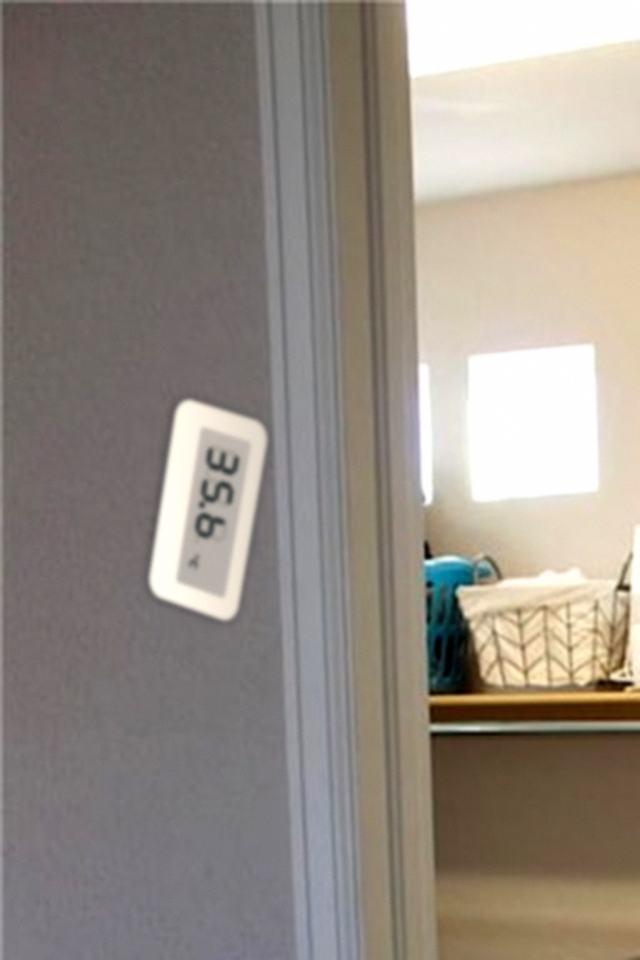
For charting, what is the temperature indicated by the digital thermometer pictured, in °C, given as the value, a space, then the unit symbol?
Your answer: 35.6 °C
